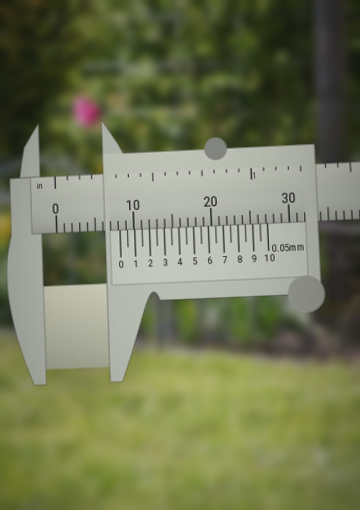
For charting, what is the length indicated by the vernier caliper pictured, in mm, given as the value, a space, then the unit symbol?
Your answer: 8.2 mm
